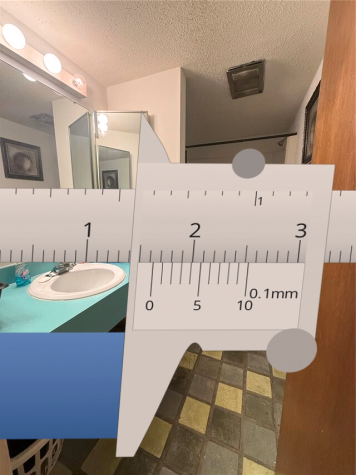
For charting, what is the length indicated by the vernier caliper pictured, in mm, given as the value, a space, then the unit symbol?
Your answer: 16.3 mm
